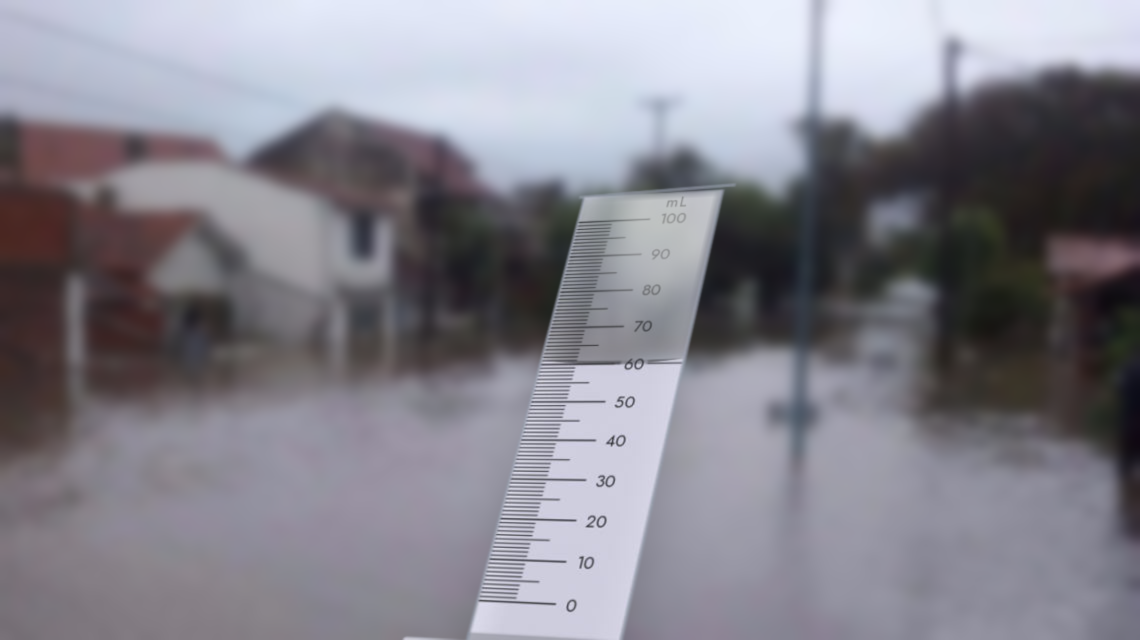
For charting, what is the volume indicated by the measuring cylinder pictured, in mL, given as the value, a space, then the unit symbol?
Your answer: 60 mL
